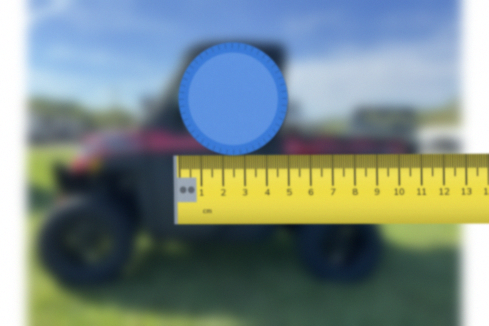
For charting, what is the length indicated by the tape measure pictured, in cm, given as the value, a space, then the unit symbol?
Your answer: 5 cm
